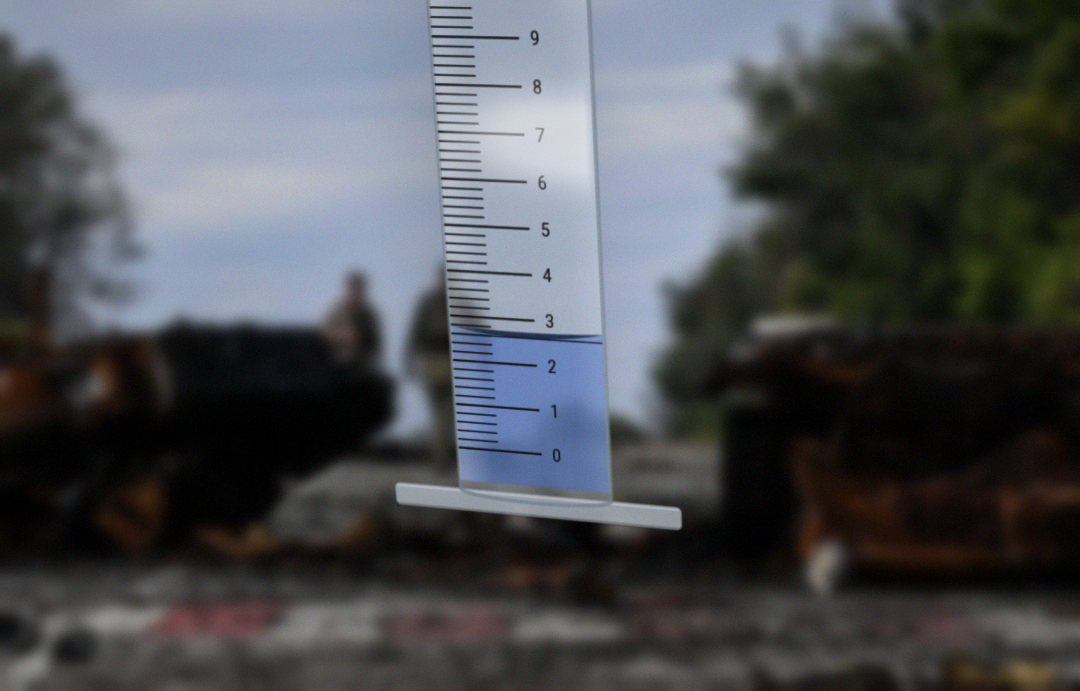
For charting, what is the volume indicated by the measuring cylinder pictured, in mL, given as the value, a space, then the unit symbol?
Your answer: 2.6 mL
